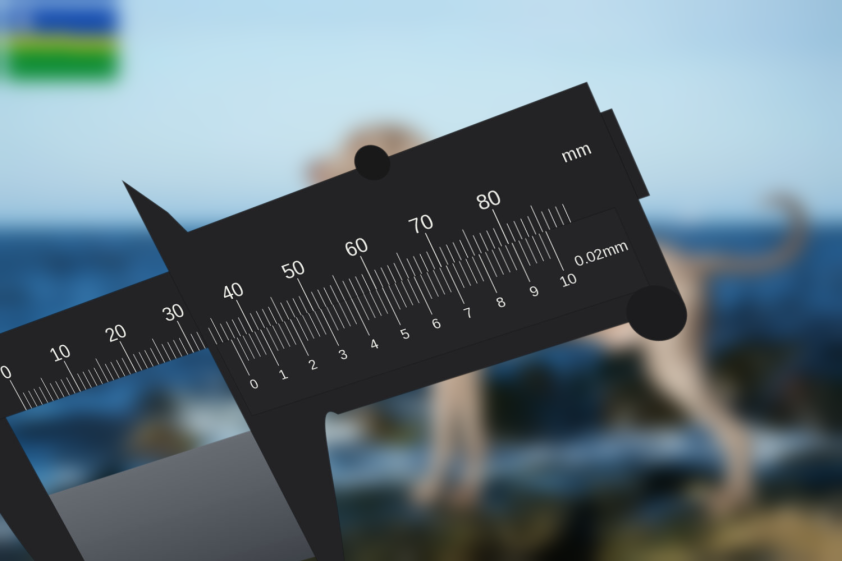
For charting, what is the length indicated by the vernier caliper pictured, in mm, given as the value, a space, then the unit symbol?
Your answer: 36.4 mm
